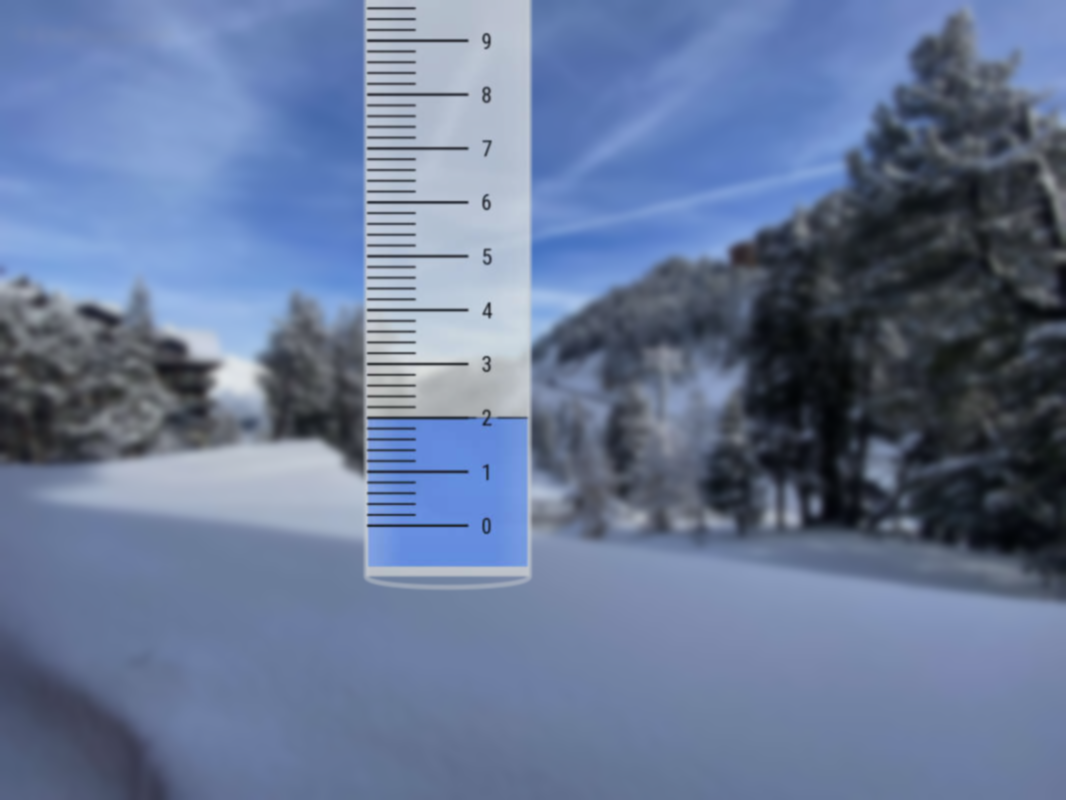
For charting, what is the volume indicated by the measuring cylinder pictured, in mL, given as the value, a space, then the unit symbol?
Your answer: 2 mL
